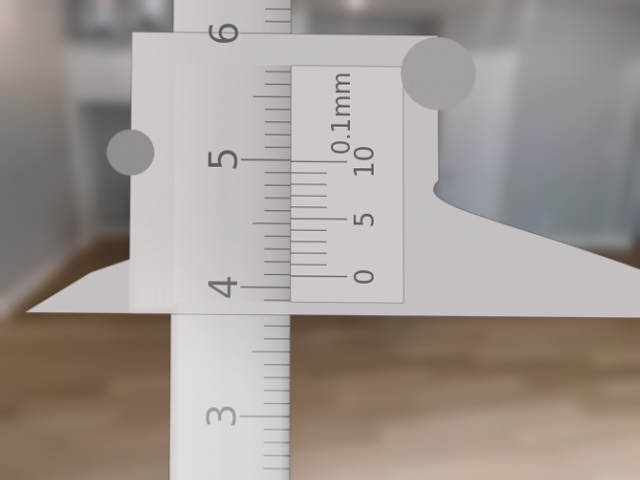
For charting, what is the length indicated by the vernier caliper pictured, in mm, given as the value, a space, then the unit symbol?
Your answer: 40.9 mm
